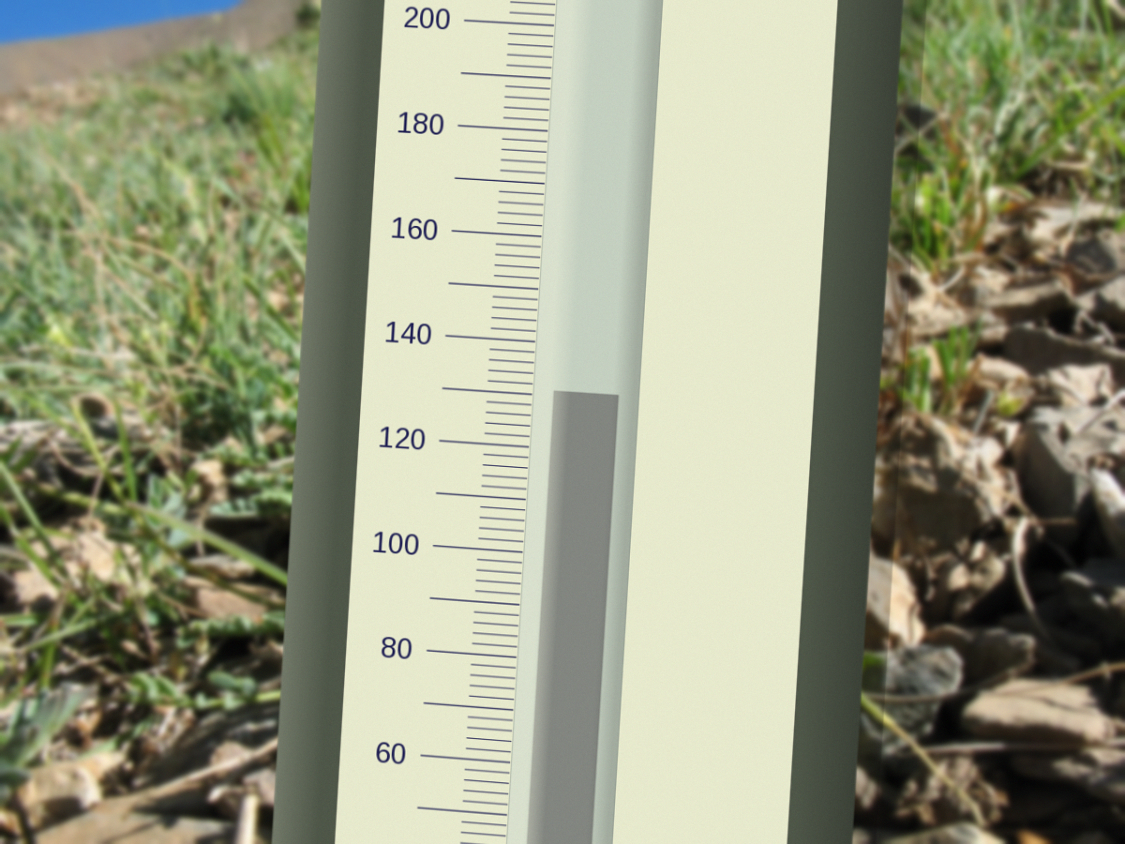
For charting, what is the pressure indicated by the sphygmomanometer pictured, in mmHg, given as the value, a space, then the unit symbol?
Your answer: 131 mmHg
